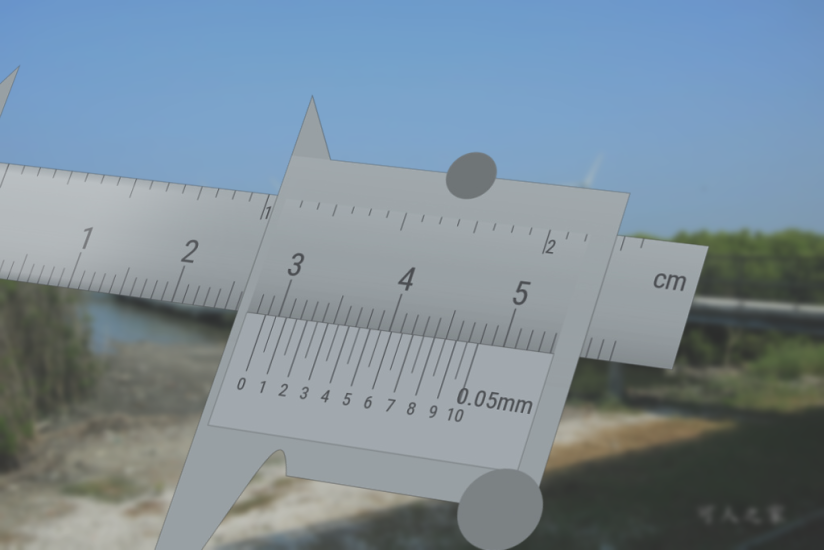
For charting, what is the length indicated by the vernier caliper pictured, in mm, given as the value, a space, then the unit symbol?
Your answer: 28.8 mm
